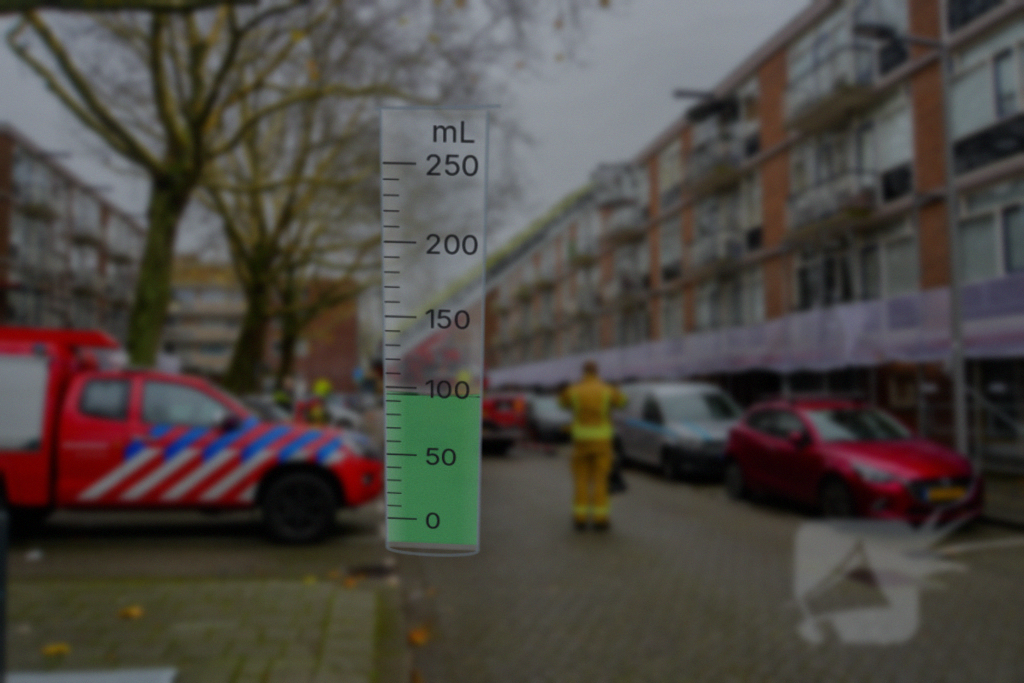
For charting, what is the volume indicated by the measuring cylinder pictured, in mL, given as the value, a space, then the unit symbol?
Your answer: 95 mL
